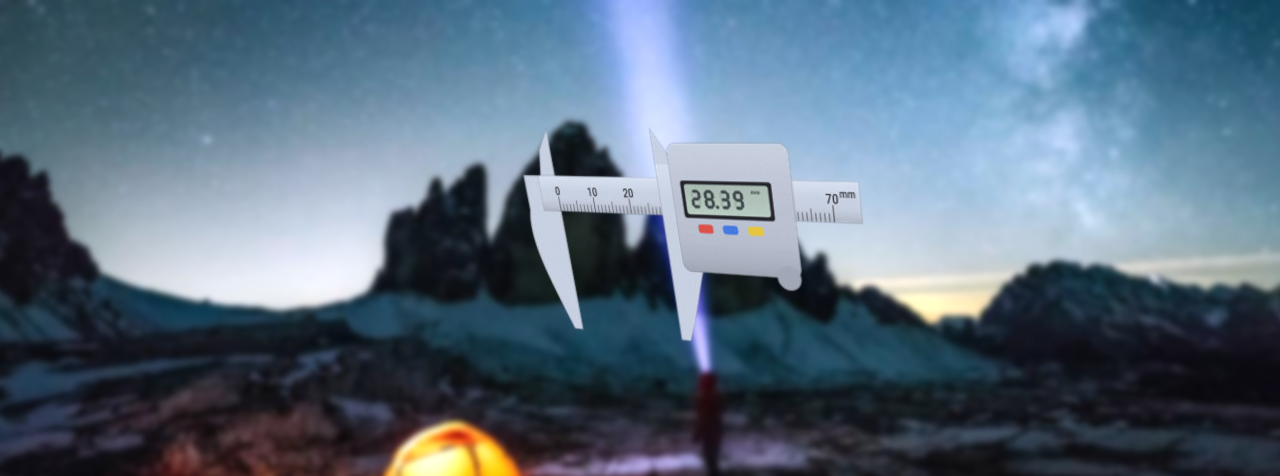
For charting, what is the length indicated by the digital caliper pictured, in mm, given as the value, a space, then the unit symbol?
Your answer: 28.39 mm
